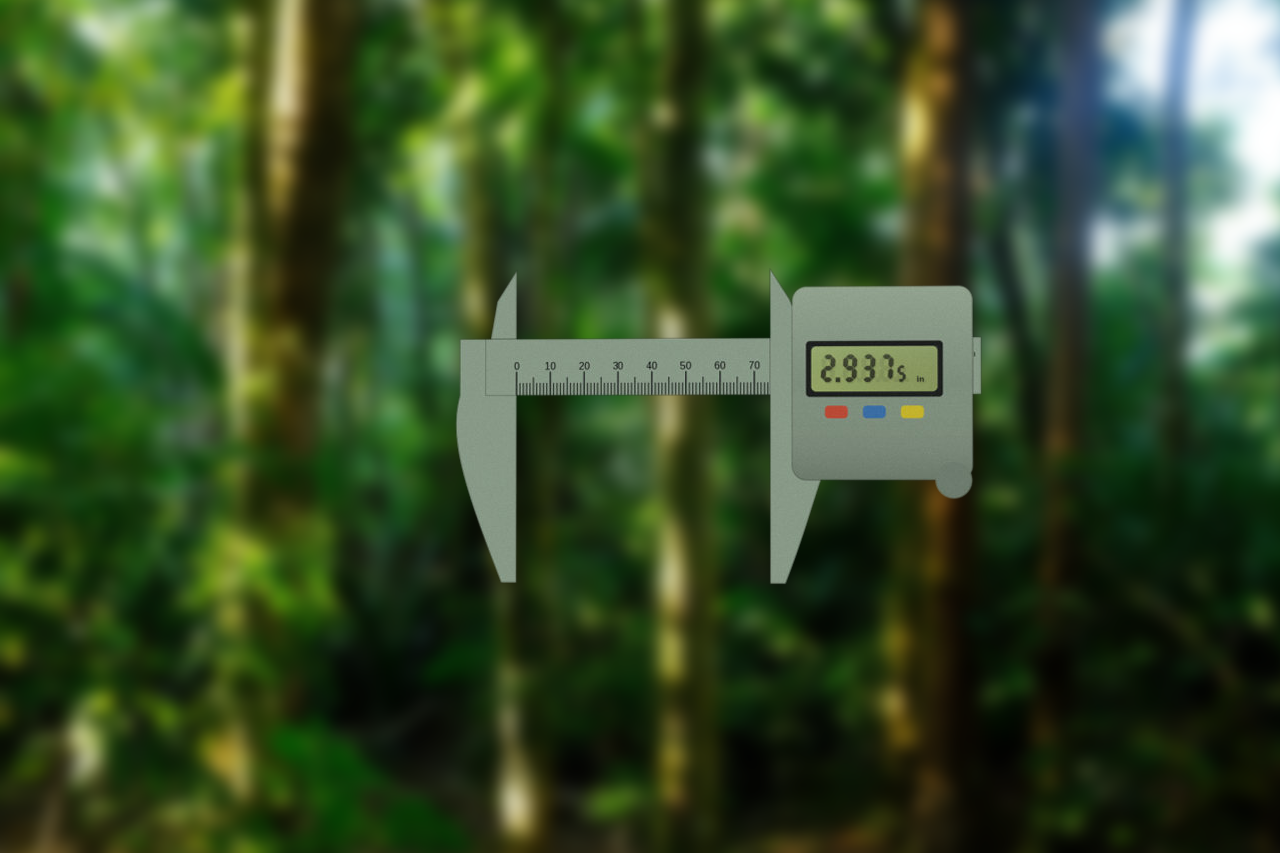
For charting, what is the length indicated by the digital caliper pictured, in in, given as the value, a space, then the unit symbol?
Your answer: 2.9375 in
